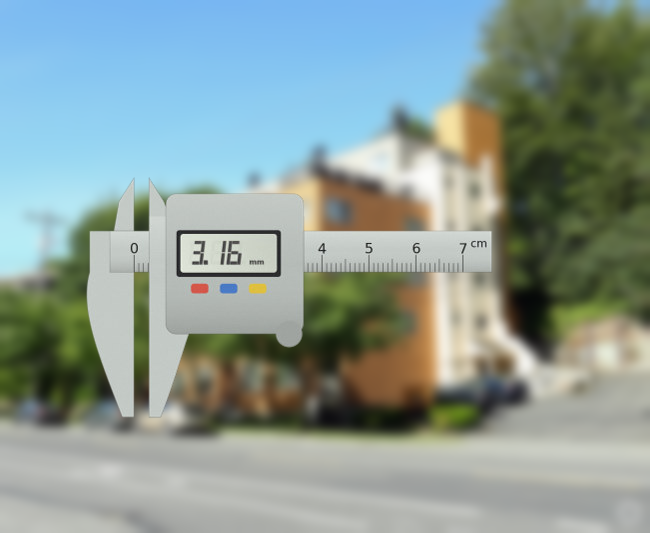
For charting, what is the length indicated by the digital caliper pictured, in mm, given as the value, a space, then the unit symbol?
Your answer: 3.16 mm
